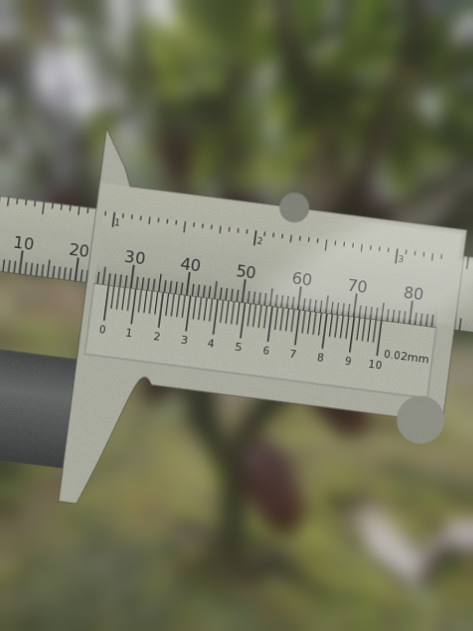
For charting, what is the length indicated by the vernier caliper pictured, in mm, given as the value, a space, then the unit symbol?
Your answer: 26.0 mm
